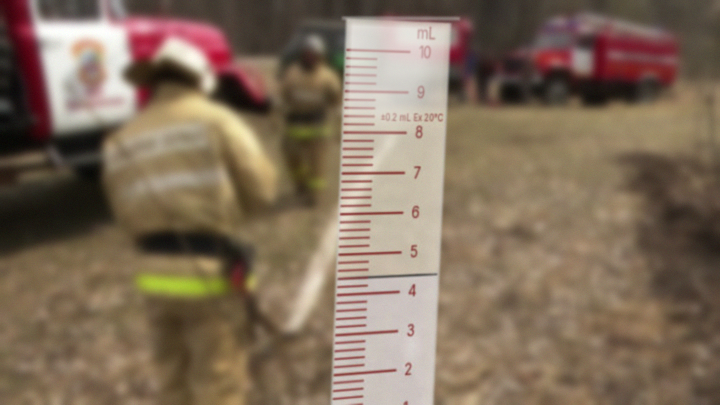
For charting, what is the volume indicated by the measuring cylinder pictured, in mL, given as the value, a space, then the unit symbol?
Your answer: 4.4 mL
